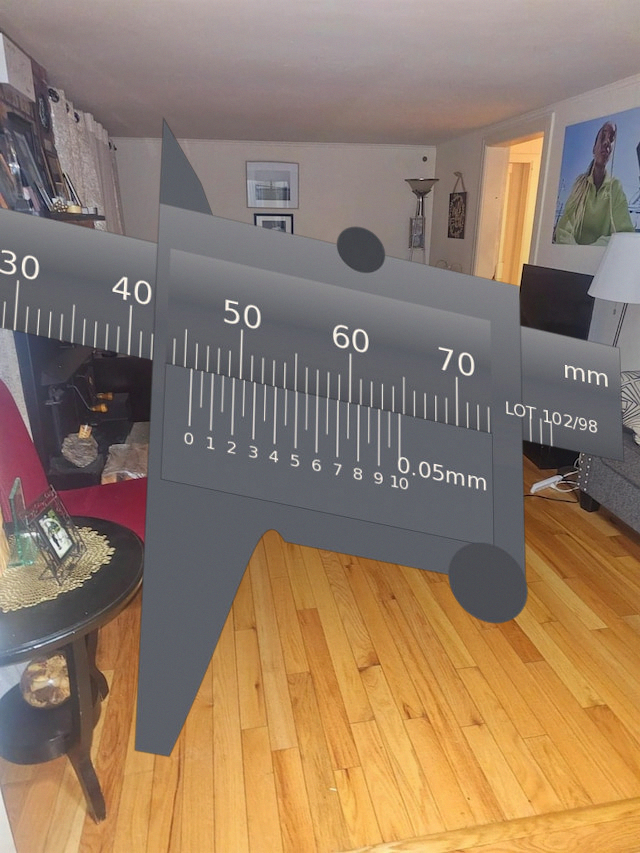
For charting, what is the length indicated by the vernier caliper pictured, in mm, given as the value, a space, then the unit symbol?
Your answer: 45.6 mm
